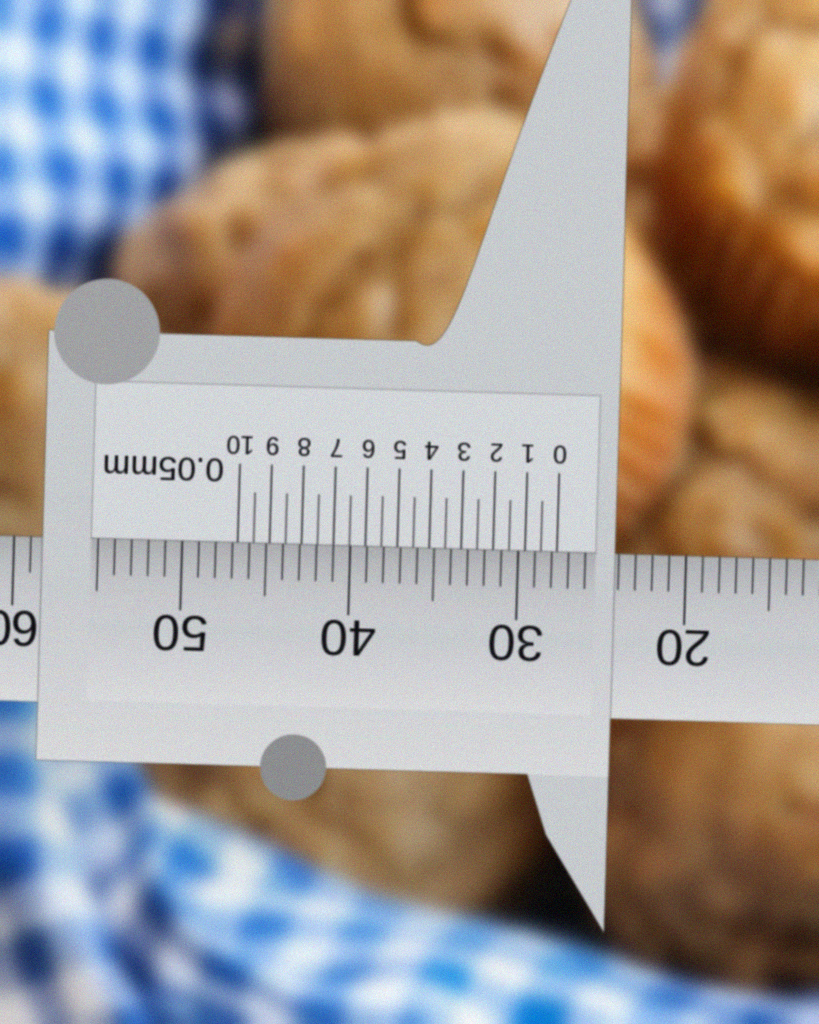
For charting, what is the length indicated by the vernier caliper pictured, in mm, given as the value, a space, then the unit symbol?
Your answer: 27.7 mm
